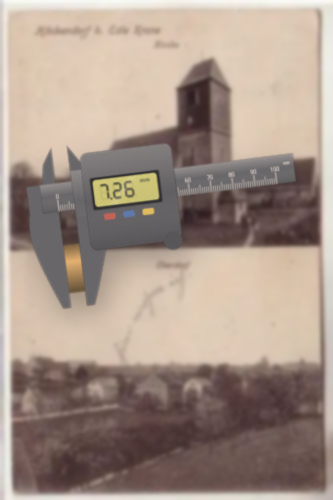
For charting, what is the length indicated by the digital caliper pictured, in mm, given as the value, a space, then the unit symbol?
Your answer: 7.26 mm
